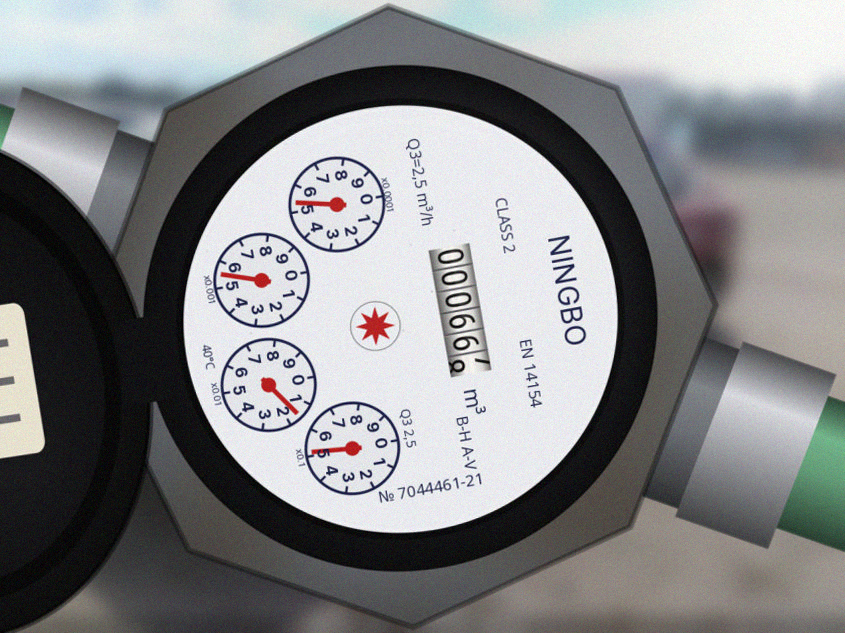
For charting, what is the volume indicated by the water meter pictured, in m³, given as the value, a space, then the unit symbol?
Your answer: 667.5155 m³
